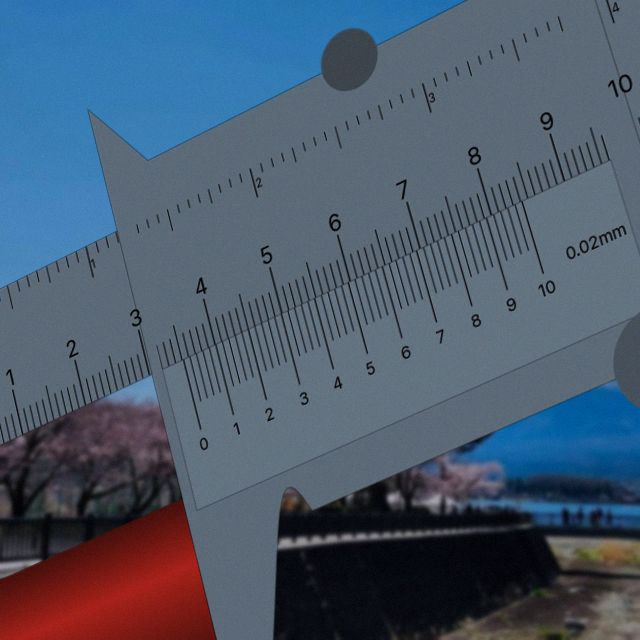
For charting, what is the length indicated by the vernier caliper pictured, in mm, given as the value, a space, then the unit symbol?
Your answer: 35.2 mm
